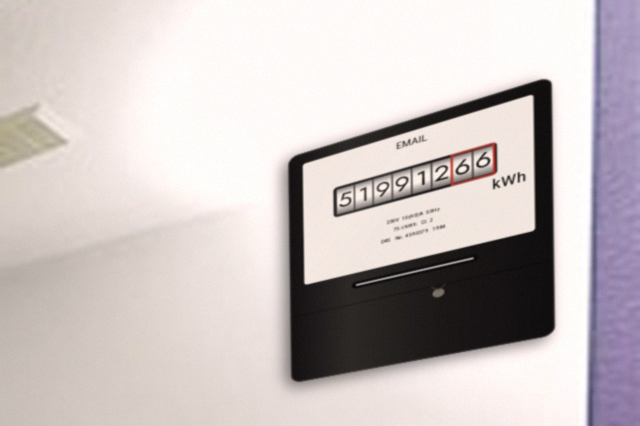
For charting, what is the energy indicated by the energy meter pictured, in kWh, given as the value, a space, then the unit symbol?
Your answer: 519912.66 kWh
